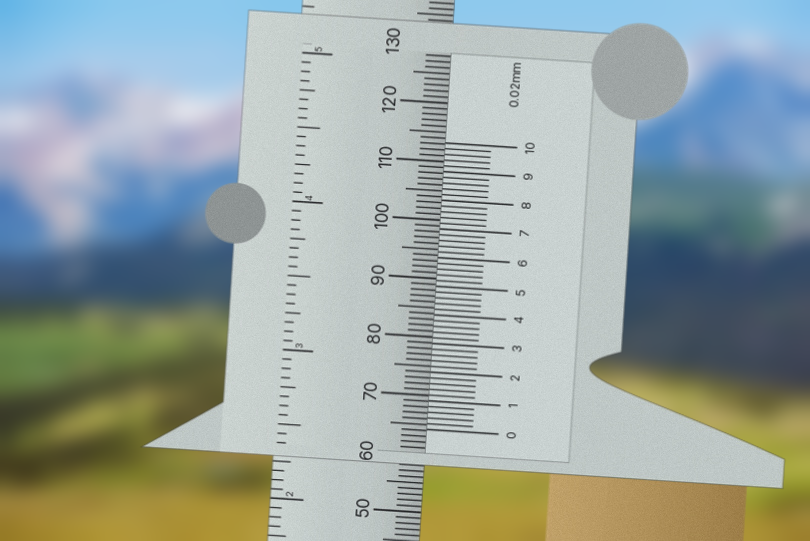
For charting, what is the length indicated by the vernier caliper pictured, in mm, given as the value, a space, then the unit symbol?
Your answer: 64.2 mm
